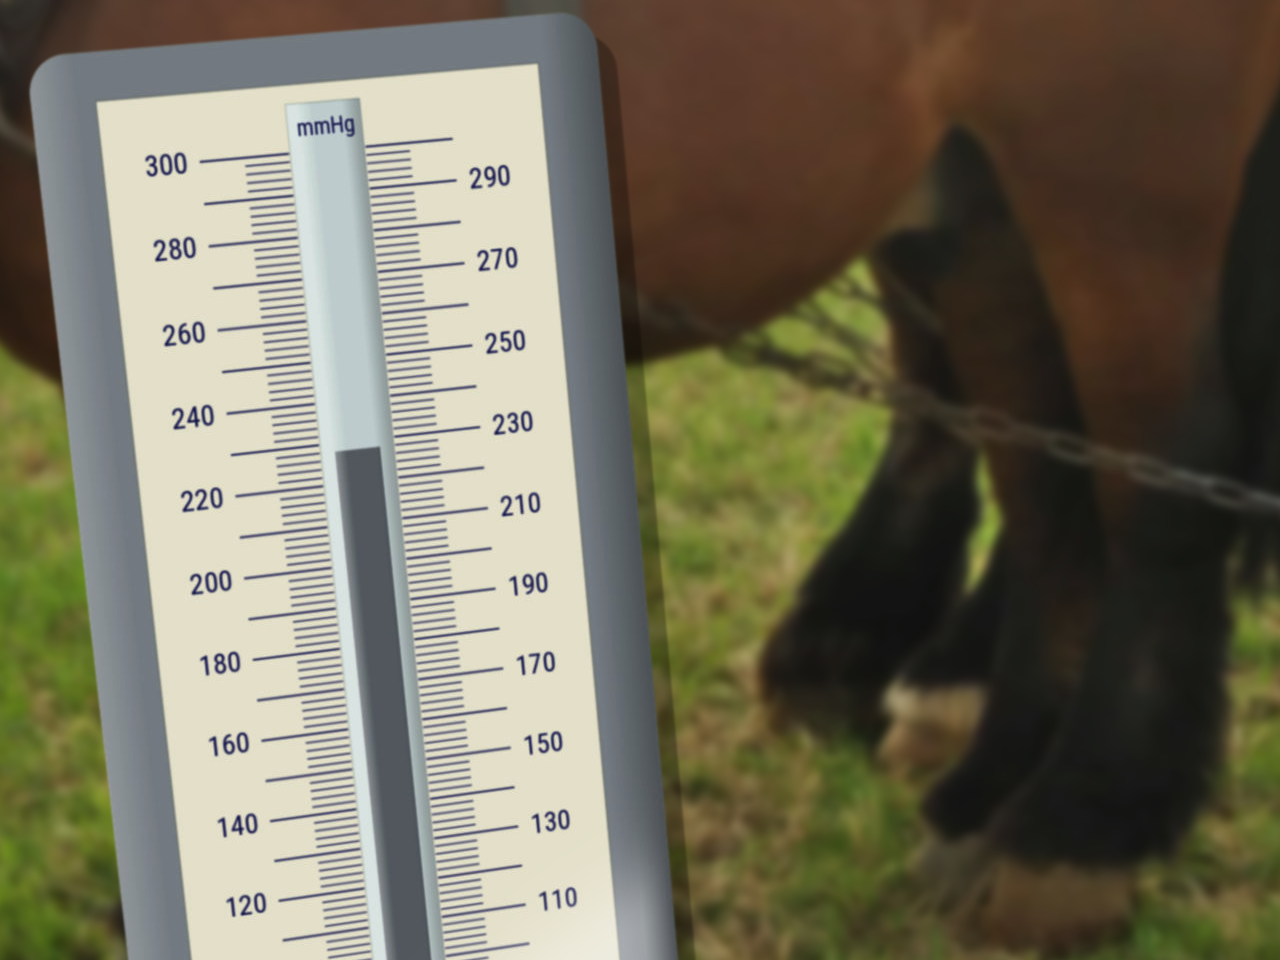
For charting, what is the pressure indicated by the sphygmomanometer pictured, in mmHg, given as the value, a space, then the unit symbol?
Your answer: 228 mmHg
